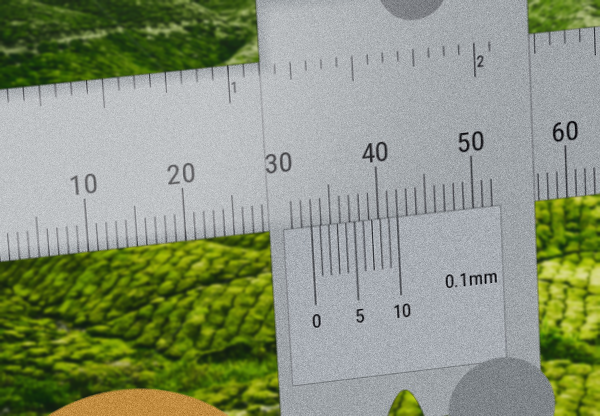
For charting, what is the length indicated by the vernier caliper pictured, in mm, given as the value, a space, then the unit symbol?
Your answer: 33.0 mm
